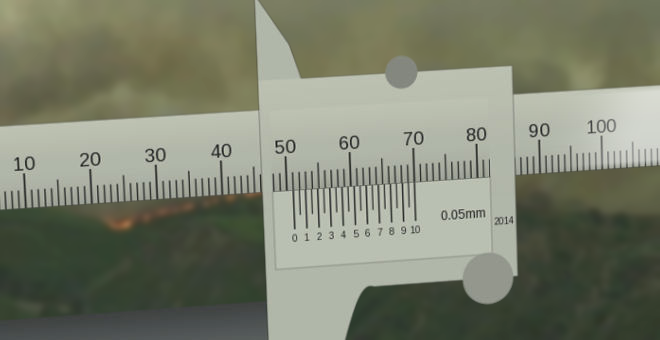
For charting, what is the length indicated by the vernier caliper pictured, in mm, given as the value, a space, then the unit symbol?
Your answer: 51.0 mm
